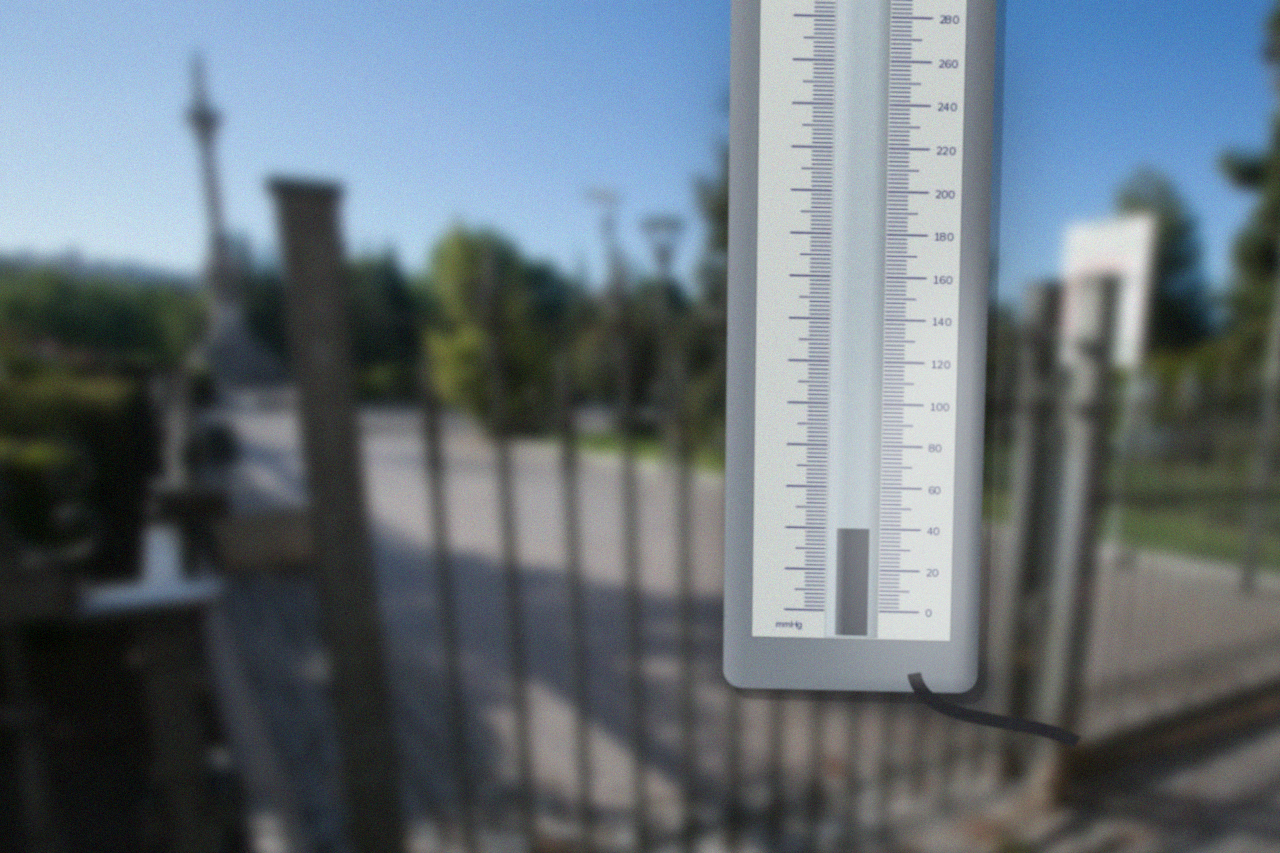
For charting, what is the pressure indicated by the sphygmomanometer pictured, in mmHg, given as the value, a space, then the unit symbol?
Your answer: 40 mmHg
